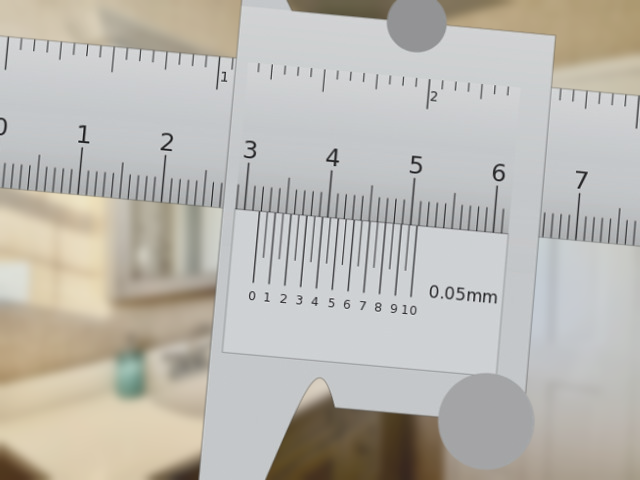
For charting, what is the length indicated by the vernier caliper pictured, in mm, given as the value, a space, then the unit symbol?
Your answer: 31.8 mm
